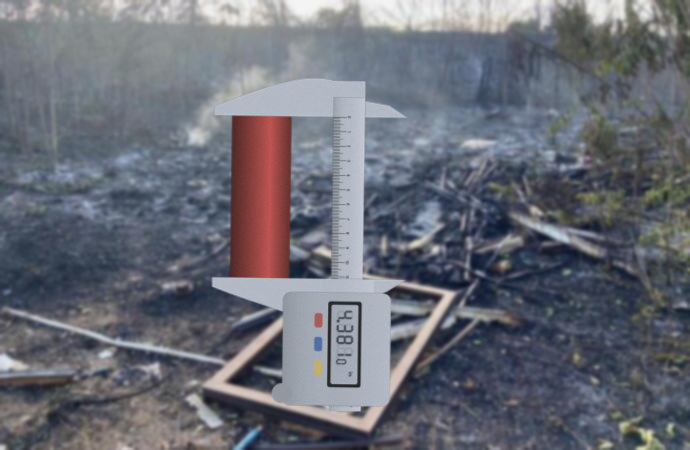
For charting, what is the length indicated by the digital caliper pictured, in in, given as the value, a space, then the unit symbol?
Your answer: 4.3810 in
